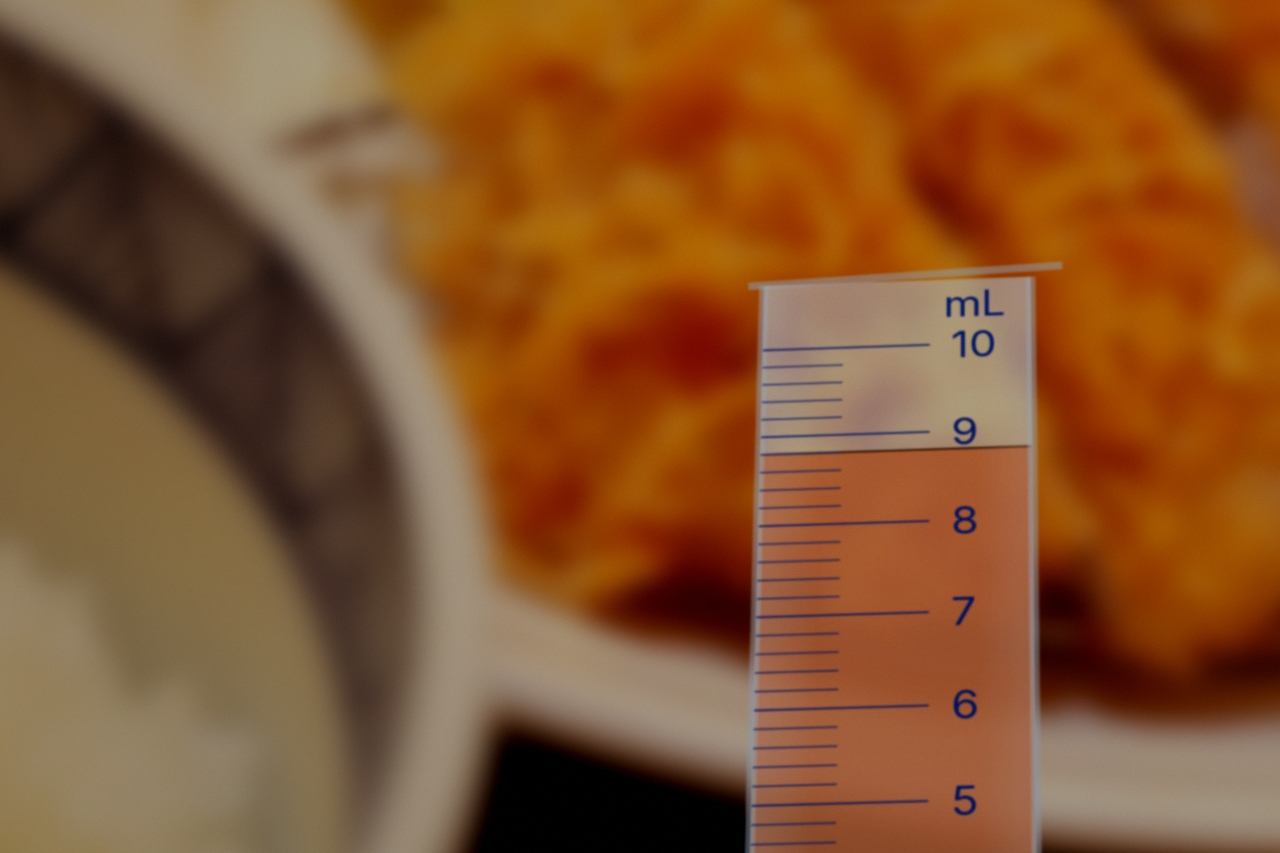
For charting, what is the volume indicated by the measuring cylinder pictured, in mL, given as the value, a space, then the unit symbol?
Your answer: 8.8 mL
